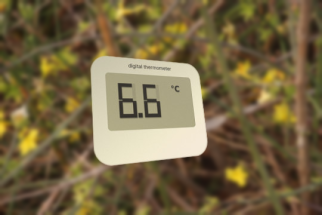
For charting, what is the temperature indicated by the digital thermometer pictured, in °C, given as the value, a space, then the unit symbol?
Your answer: 6.6 °C
